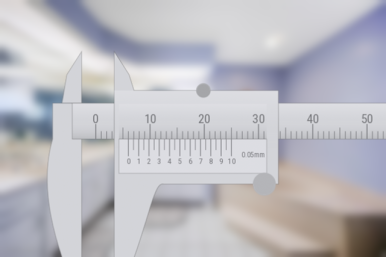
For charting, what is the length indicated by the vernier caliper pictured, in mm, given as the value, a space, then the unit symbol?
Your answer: 6.0 mm
